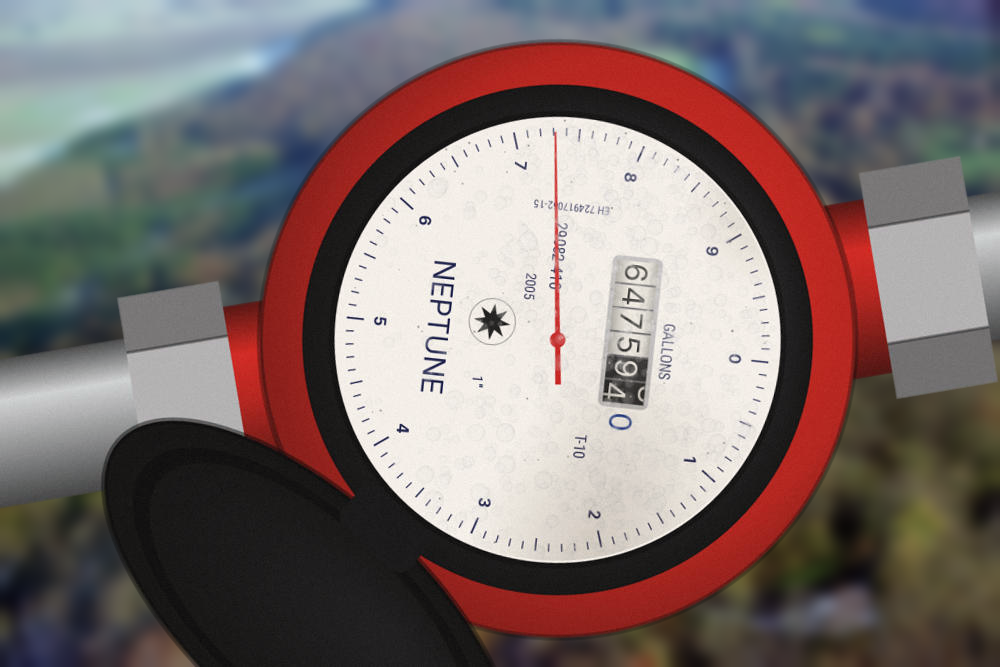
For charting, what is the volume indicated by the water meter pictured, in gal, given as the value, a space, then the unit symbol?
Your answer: 6475937.3 gal
